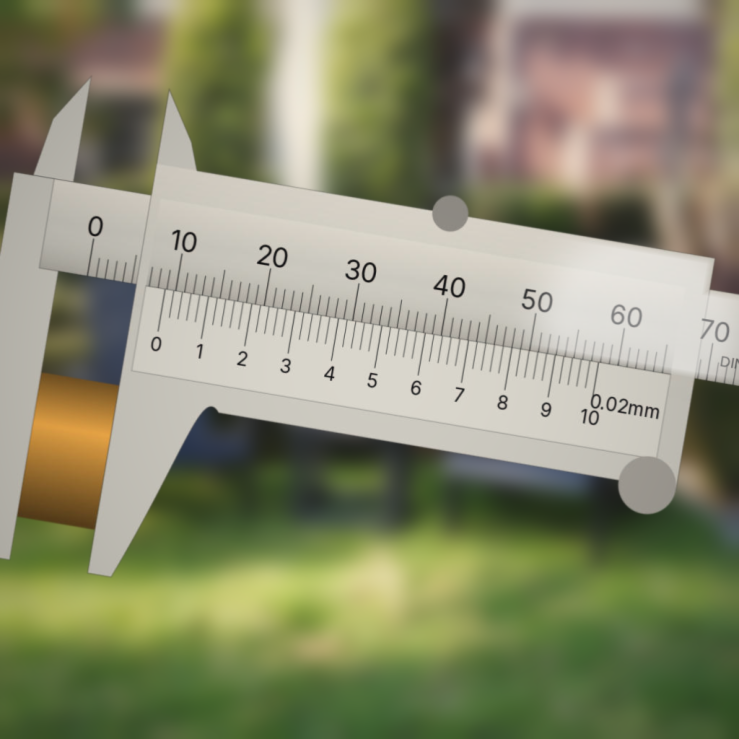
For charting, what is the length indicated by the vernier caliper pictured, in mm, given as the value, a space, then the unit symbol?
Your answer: 8.8 mm
